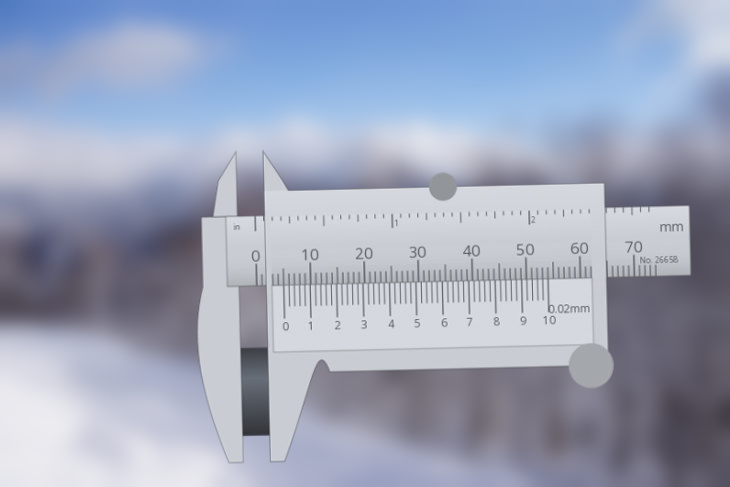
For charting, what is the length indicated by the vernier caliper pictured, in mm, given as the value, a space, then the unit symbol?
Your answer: 5.0 mm
